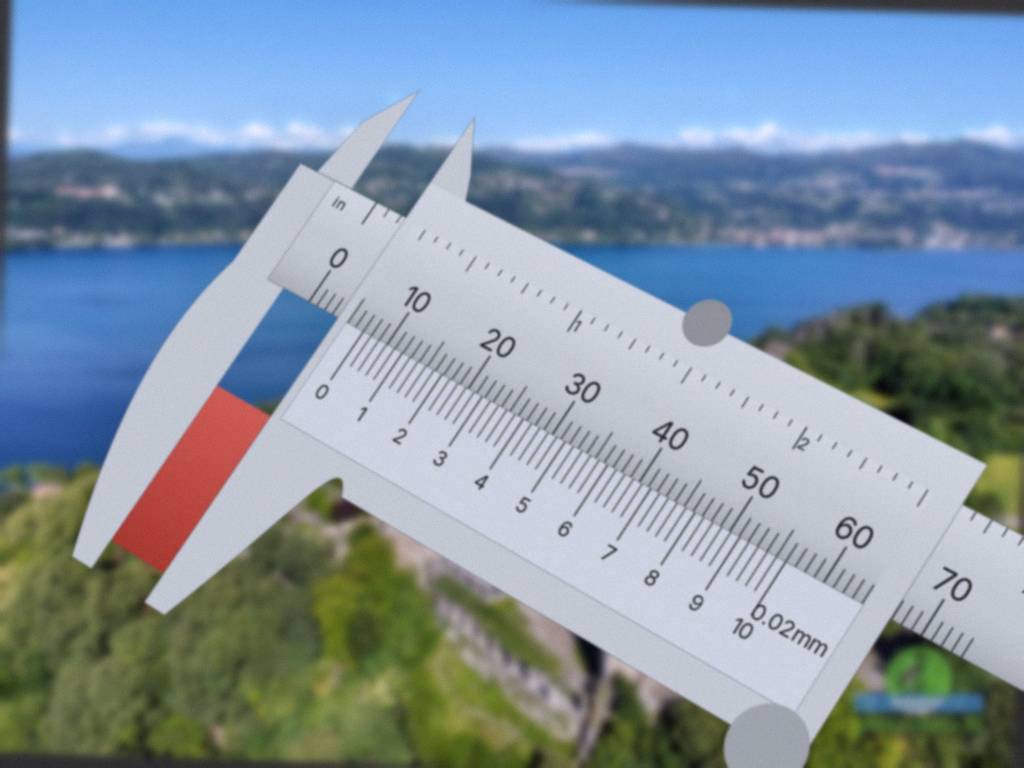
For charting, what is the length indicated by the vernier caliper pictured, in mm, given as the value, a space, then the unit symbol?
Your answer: 7.0 mm
